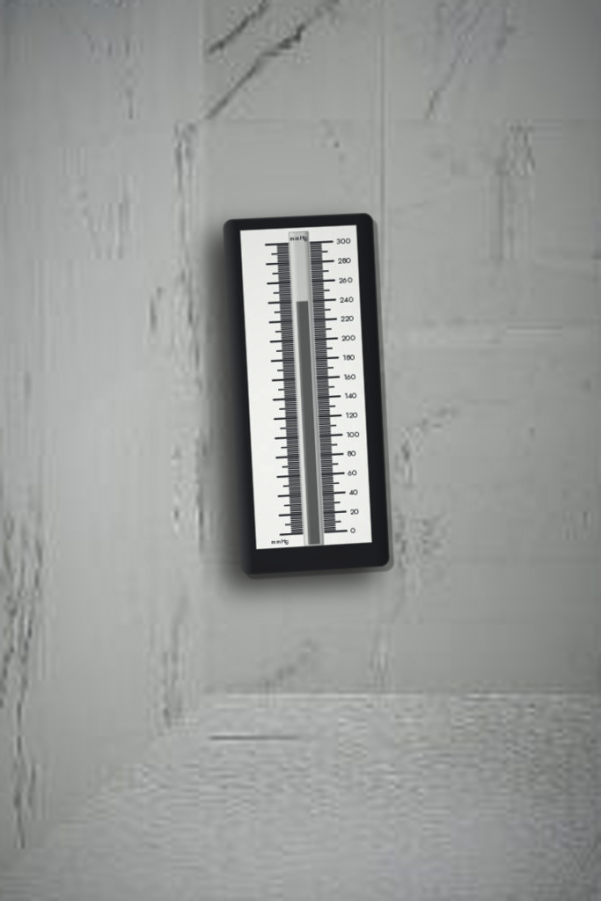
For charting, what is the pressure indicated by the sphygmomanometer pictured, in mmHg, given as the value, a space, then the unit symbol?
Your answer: 240 mmHg
